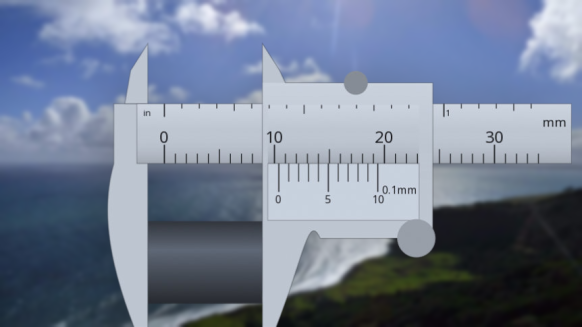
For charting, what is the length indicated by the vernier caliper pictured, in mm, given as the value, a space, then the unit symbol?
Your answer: 10.4 mm
